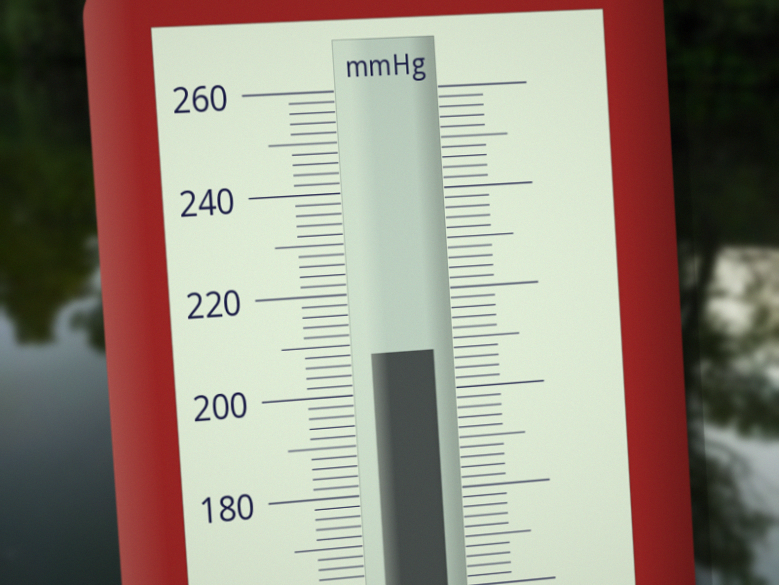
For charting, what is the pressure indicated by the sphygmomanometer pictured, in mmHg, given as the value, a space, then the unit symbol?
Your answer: 208 mmHg
